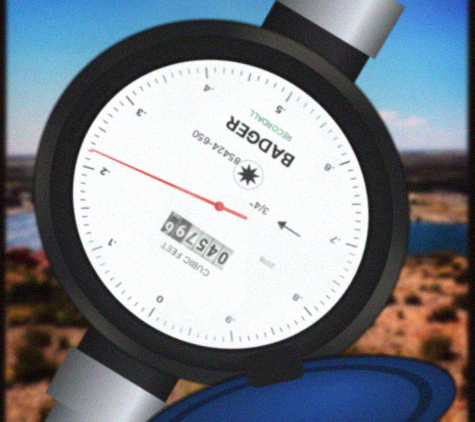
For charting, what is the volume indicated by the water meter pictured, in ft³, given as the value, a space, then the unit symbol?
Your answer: 45796.22 ft³
